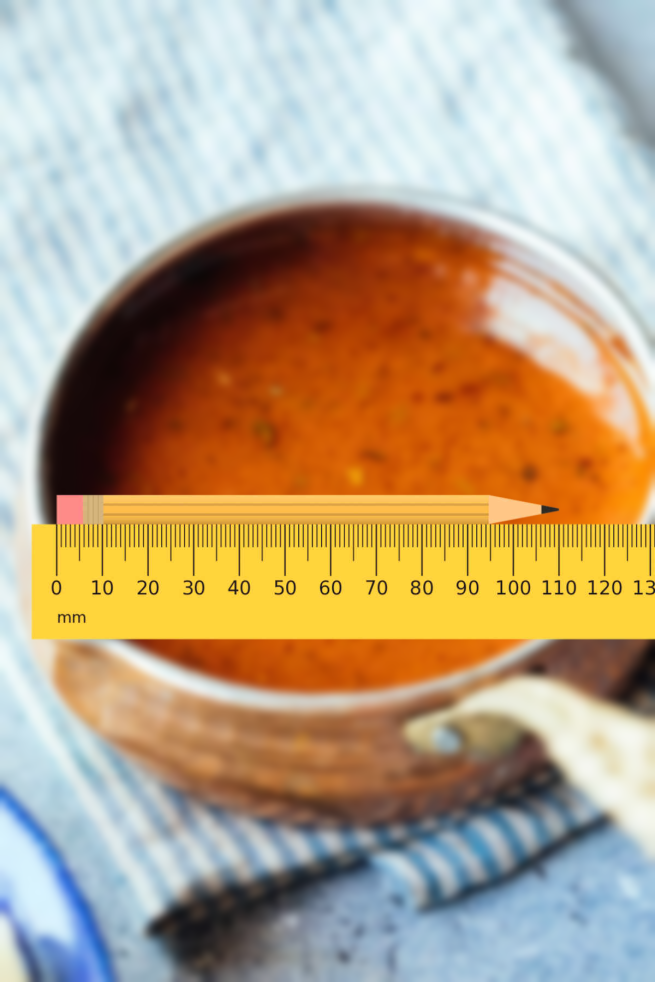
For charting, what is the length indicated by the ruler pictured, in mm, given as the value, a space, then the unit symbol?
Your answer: 110 mm
